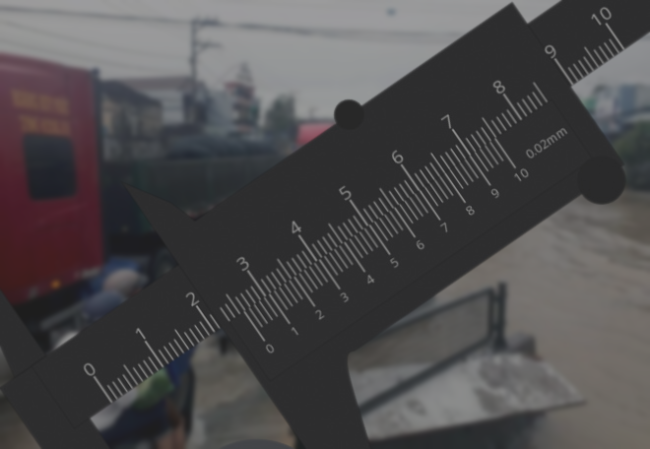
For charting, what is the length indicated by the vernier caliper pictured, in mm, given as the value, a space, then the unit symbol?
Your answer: 25.8 mm
